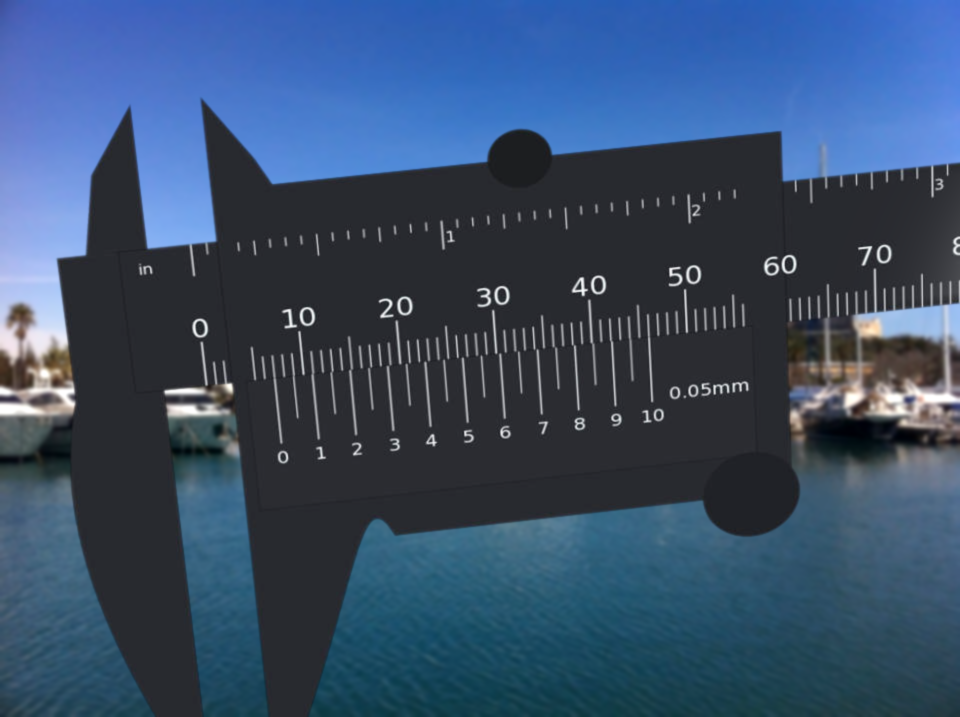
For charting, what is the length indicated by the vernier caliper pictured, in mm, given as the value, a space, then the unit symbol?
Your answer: 7.0 mm
